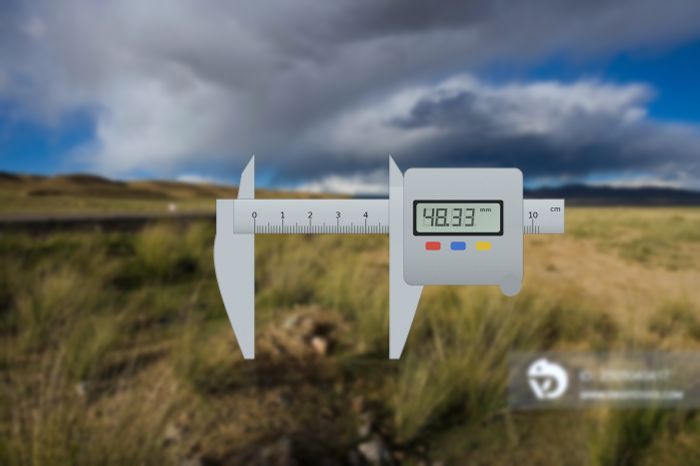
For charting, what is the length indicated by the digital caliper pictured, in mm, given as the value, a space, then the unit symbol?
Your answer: 48.33 mm
